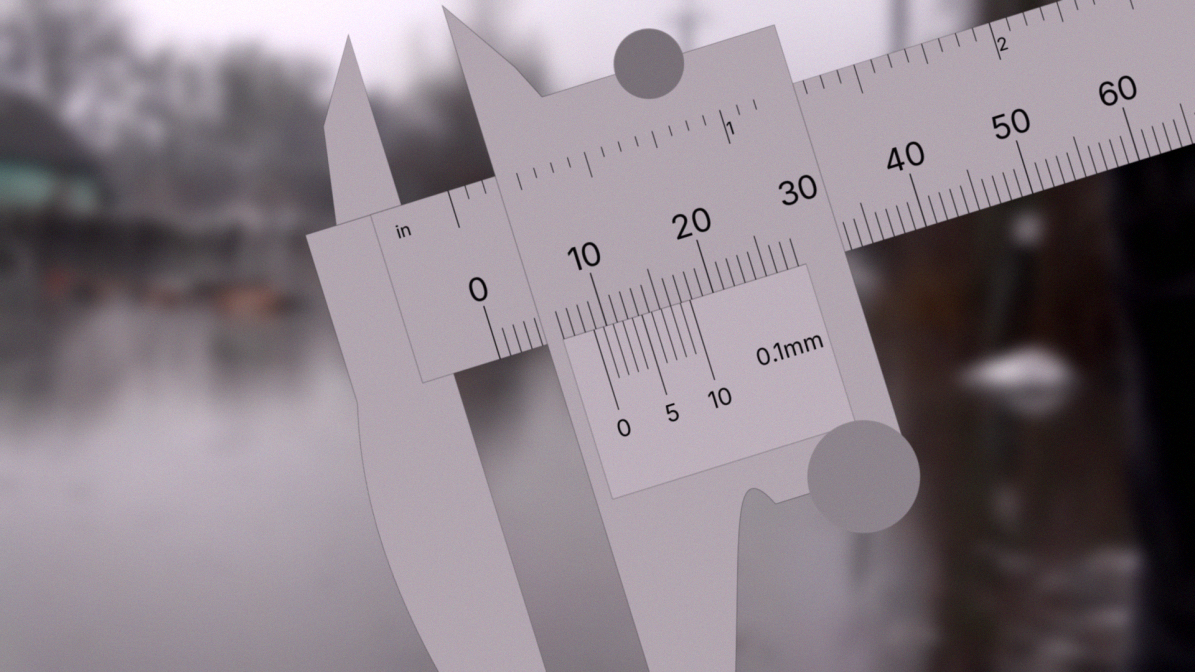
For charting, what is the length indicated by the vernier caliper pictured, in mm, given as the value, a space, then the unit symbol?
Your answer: 8.8 mm
